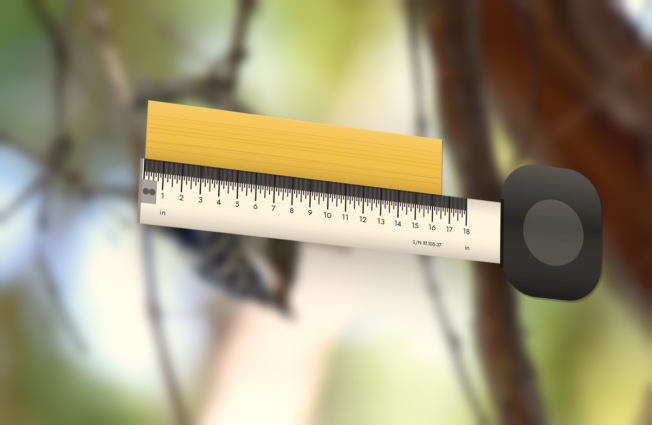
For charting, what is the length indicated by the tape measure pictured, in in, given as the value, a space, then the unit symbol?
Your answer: 16.5 in
